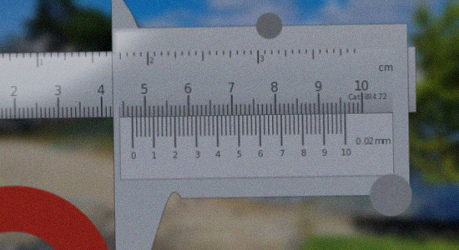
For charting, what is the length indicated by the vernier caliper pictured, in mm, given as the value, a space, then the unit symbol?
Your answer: 47.0 mm
